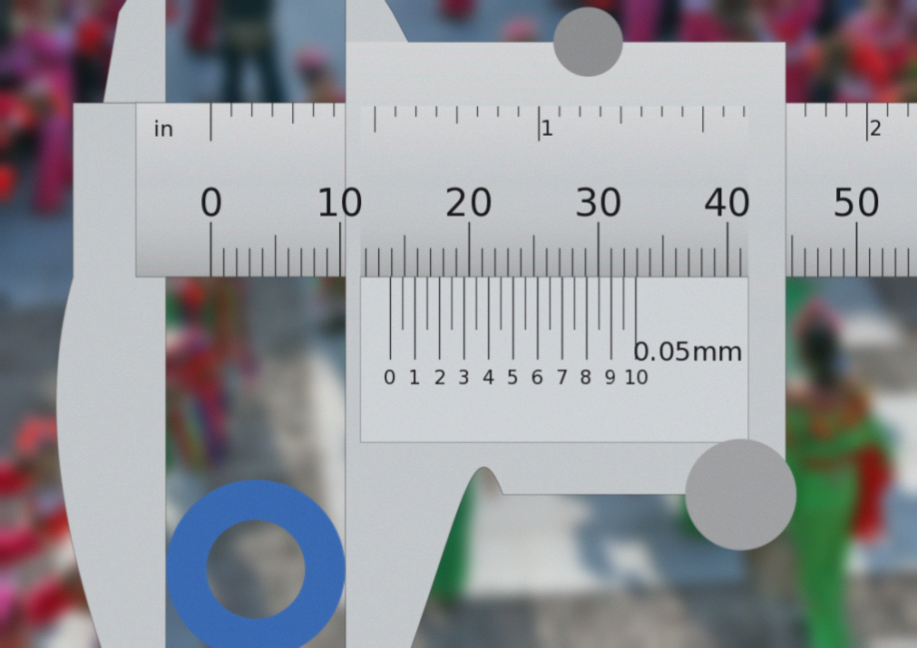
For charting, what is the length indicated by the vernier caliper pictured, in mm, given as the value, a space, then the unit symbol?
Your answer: 13.9 mm
